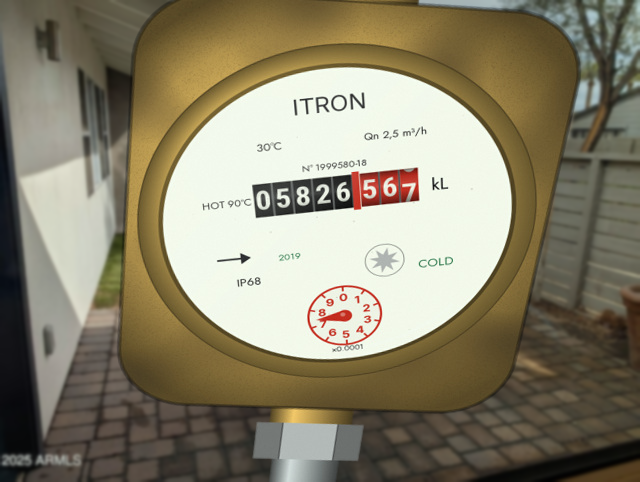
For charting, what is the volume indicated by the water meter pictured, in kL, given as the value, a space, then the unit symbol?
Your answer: 5826.5667 kL
